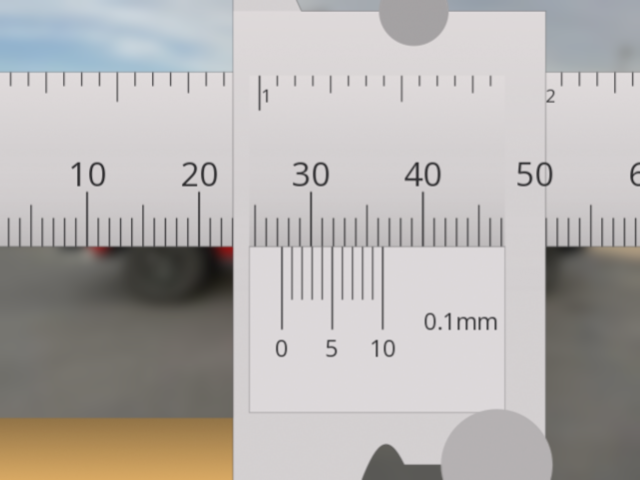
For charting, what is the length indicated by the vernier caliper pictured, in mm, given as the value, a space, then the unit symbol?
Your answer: 27.4 mm
